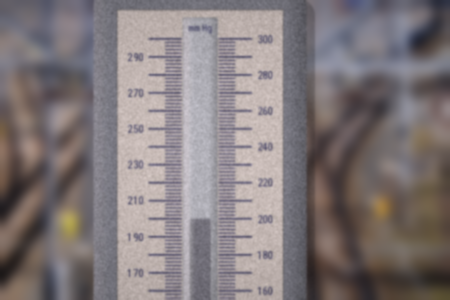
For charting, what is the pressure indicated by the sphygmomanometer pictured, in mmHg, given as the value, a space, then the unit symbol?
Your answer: 200 mmHg
